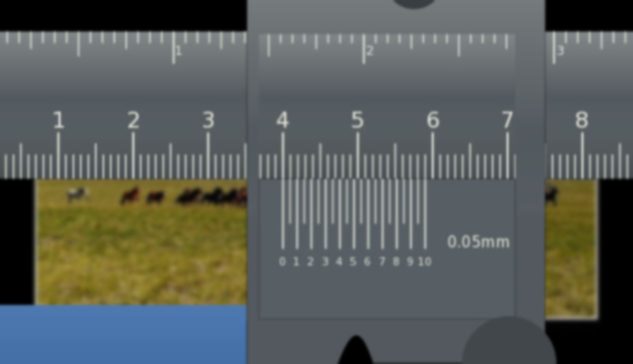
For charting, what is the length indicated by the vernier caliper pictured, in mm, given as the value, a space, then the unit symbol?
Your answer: 40.0 mm
